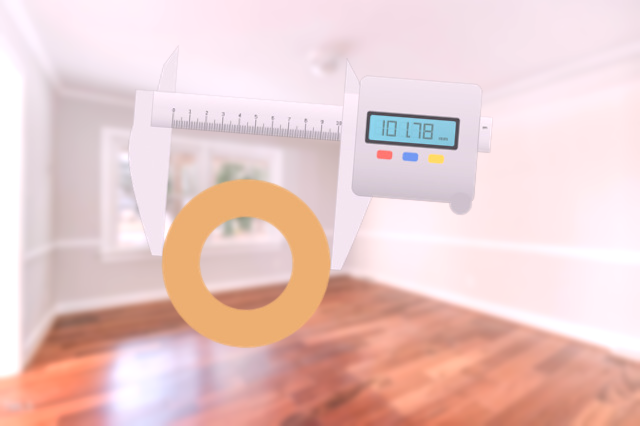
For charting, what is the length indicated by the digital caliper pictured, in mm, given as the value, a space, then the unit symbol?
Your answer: 101.78 mm
